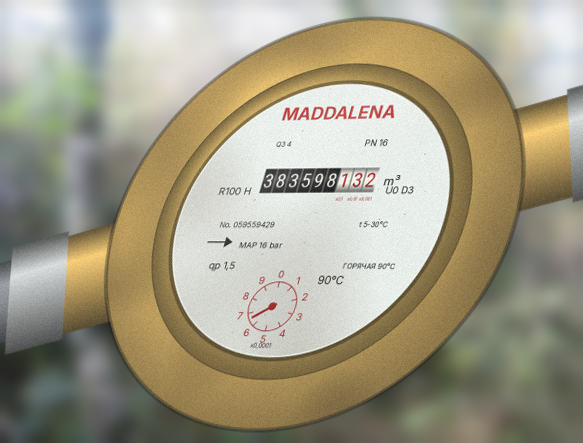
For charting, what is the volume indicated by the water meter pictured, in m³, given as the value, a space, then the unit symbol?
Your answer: 383598.1326 m³
